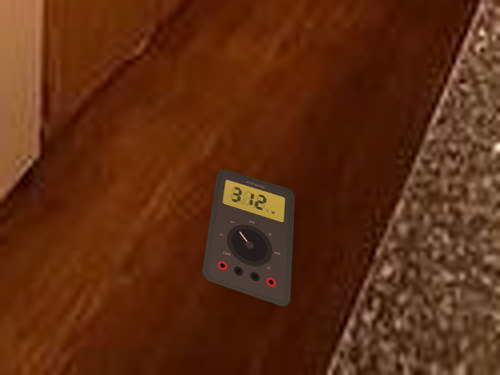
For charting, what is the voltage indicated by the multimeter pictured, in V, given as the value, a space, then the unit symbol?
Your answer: 312 V
